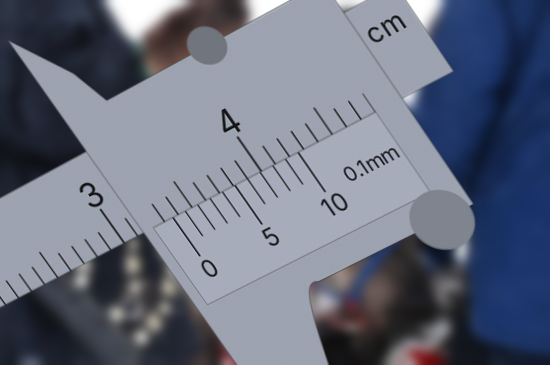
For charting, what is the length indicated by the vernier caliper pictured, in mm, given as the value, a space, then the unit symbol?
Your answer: 33.6 mm
